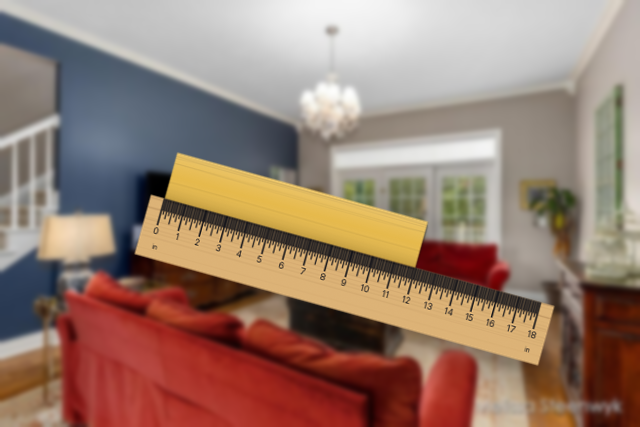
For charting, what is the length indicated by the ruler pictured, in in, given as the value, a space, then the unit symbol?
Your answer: 12 in
